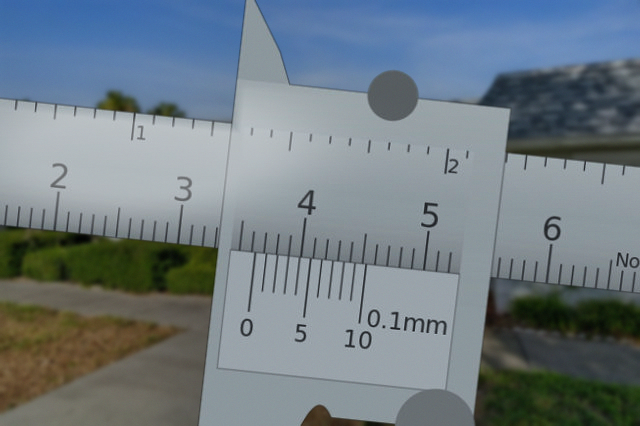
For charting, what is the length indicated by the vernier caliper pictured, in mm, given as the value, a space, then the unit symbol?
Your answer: 36.3 mm
